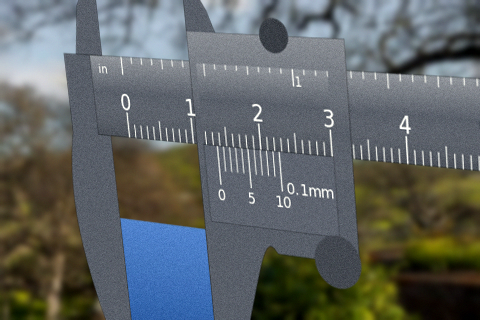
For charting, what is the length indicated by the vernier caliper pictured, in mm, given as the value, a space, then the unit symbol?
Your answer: 13.6 mm
